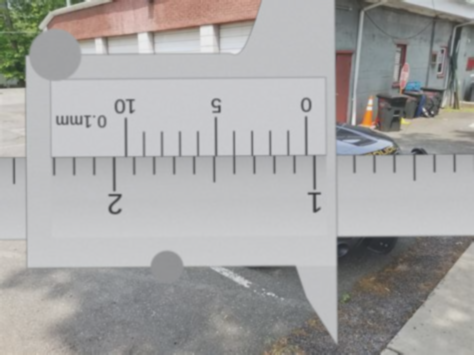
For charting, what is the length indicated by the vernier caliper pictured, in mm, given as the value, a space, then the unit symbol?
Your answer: 10.4 mm
